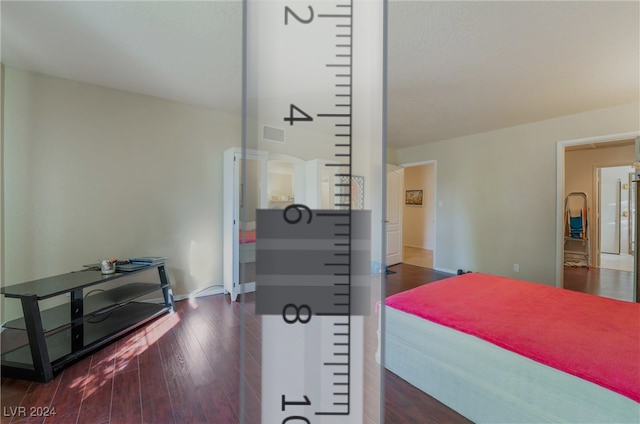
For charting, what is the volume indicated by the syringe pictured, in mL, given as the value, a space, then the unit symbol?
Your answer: 5.9 mL
